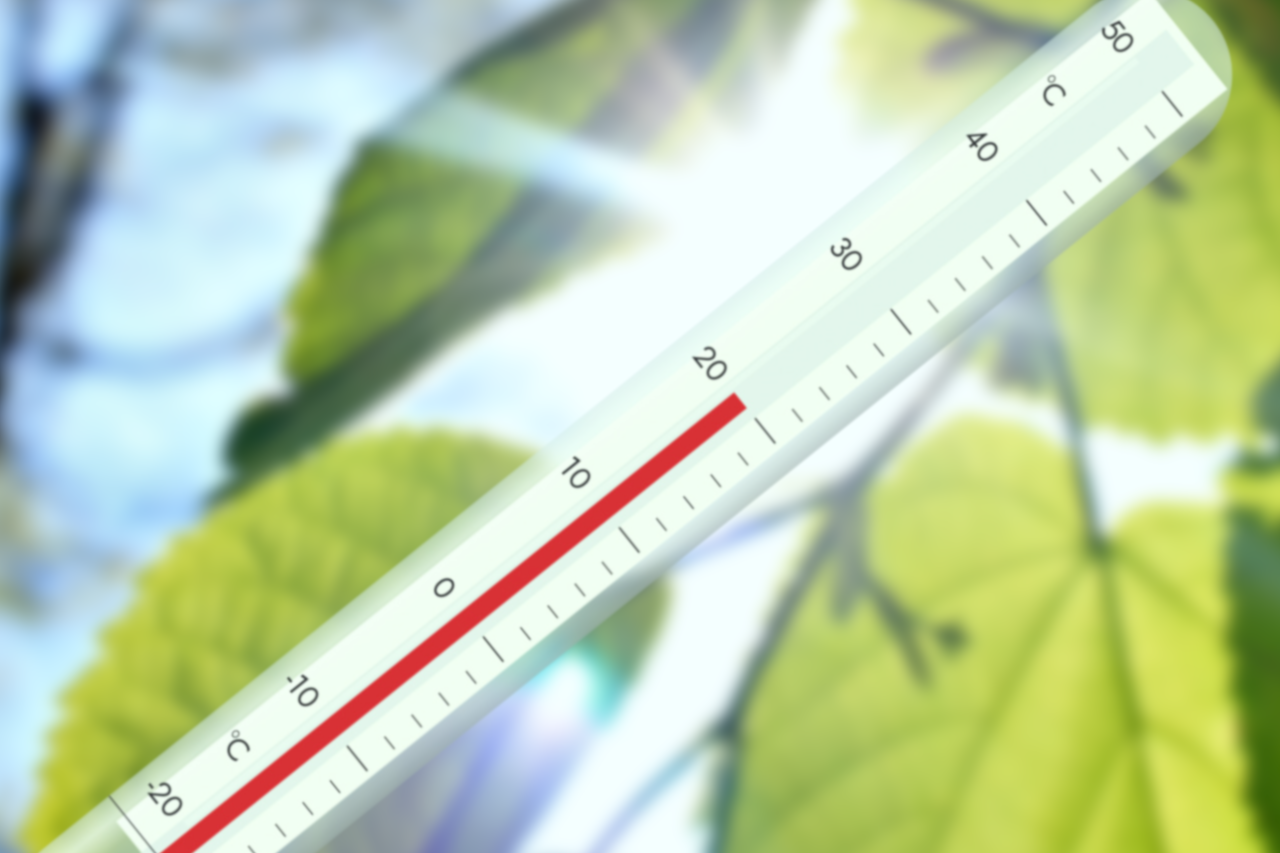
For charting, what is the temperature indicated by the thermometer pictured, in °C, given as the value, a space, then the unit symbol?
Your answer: 20 °C
